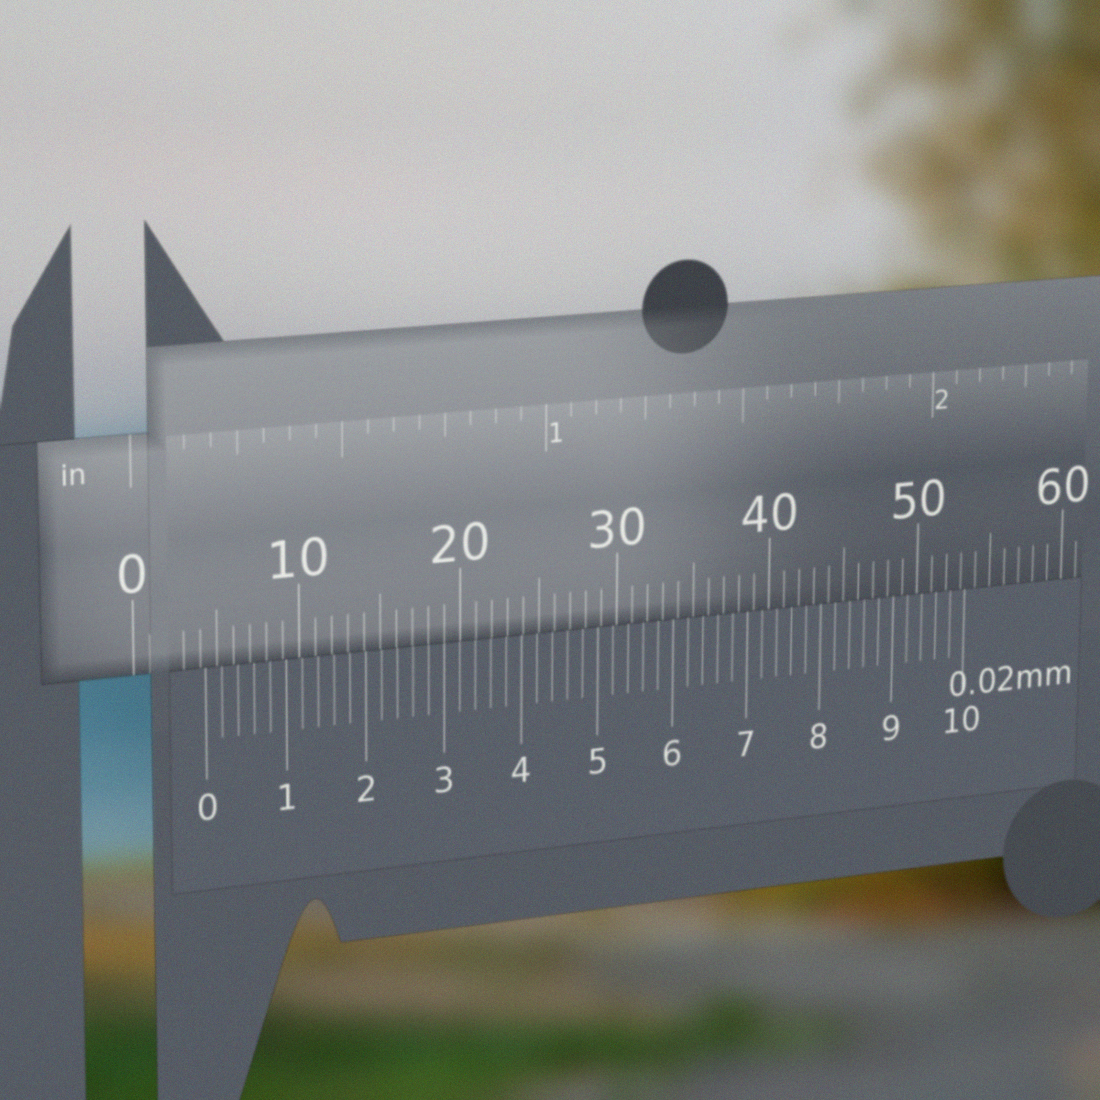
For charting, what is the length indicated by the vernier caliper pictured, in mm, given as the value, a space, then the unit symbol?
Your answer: 4.3 mm
